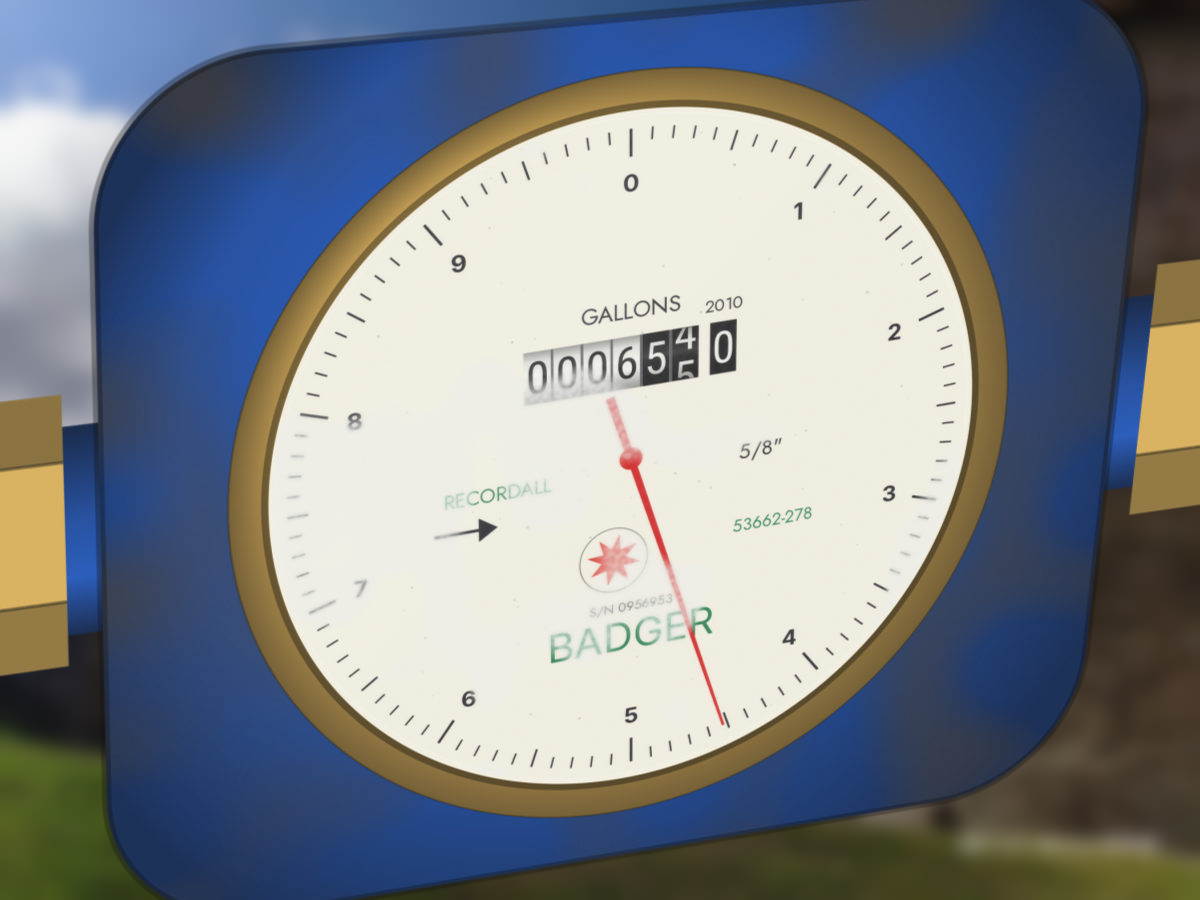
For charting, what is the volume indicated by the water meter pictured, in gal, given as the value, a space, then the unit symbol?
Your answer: 6544.5 gal
